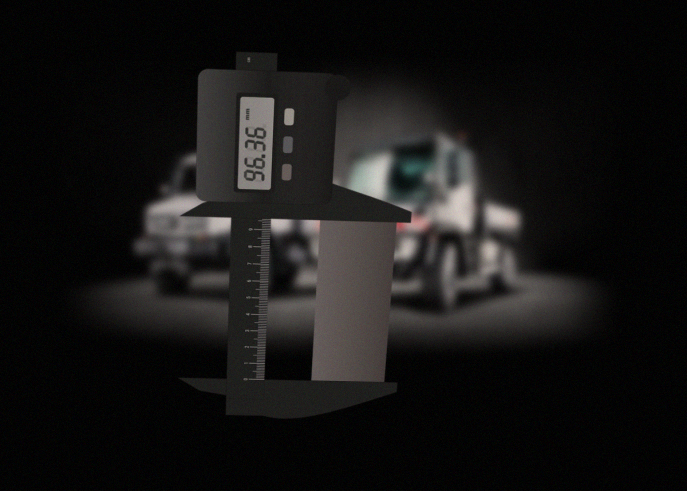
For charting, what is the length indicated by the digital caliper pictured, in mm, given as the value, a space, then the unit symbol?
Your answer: 96.36 mm
